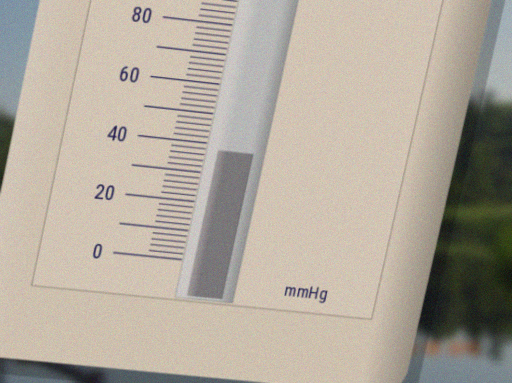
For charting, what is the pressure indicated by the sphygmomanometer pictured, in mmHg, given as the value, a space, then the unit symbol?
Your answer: 38 mmHg
